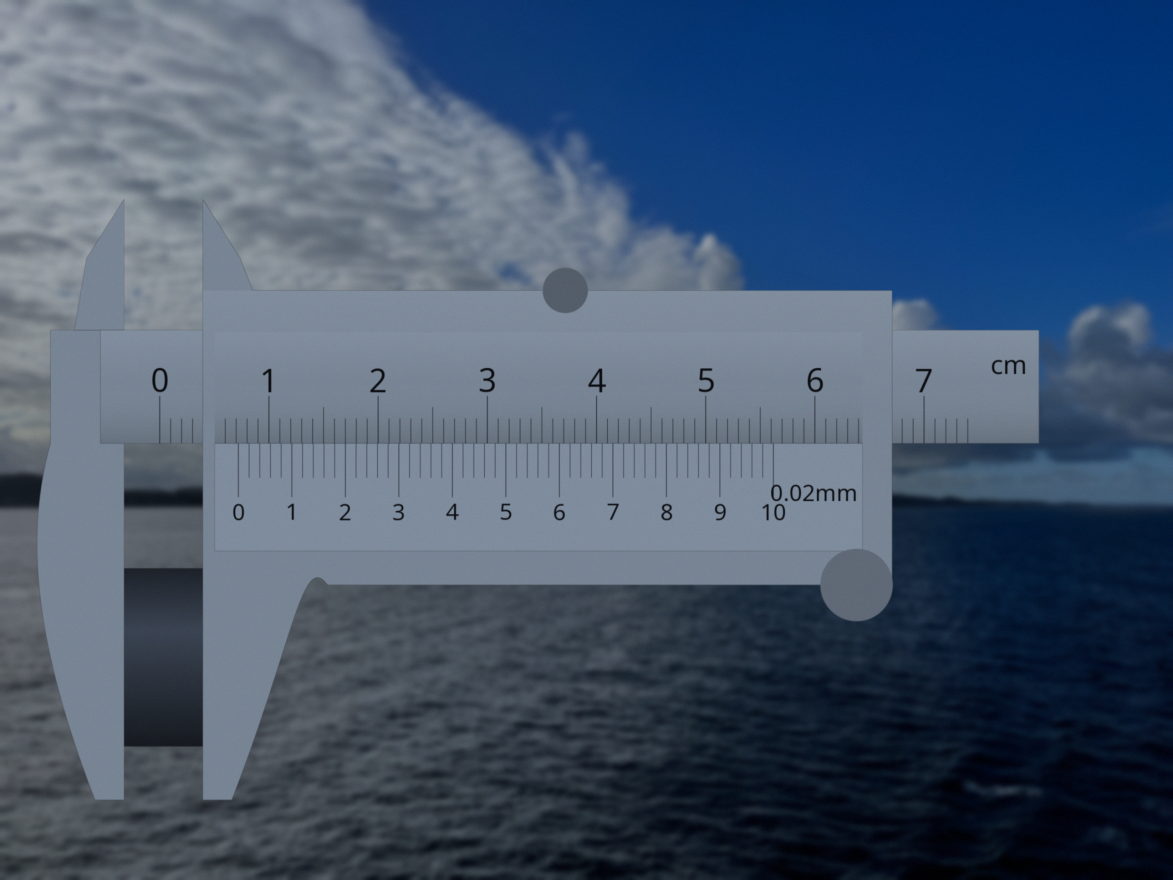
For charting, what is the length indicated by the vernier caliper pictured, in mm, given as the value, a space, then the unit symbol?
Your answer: 7.2 mm
